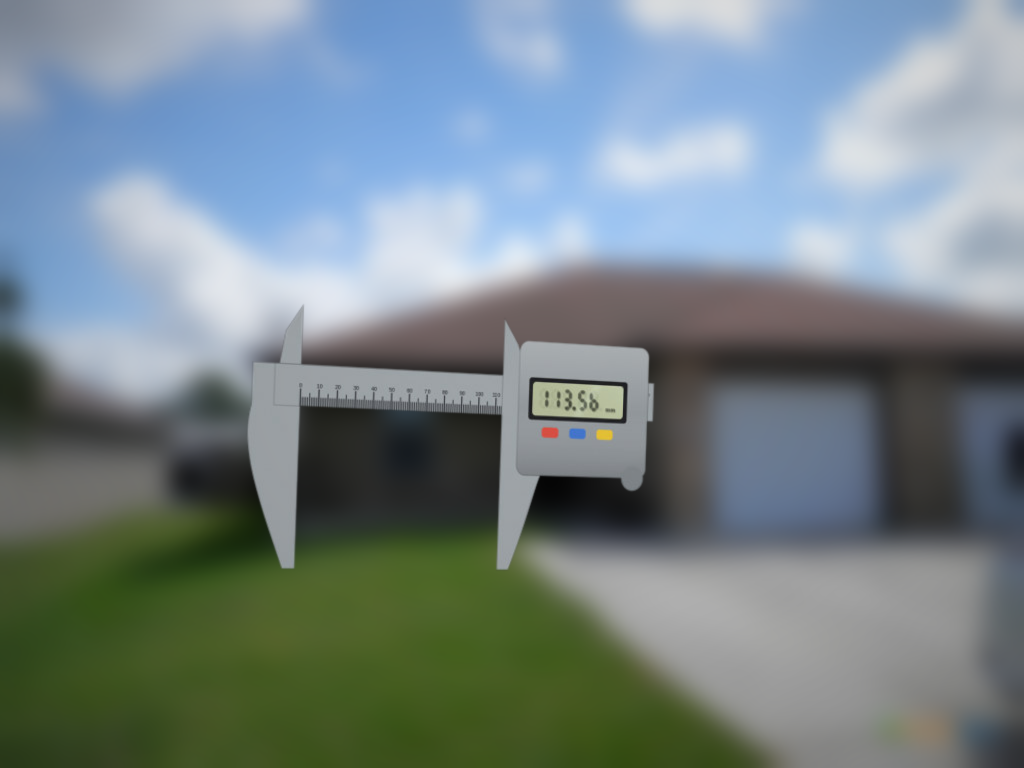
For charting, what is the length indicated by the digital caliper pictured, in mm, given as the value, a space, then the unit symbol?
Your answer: 113.56 mm
